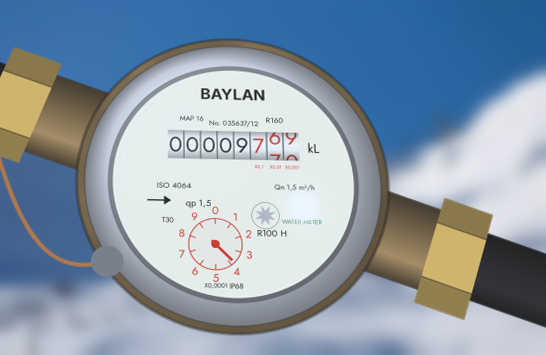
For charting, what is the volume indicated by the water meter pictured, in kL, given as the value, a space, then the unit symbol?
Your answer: 9.7693 kL
